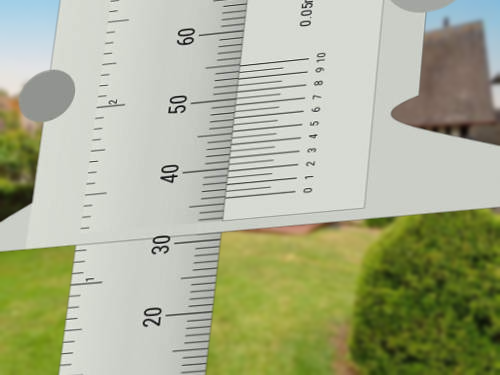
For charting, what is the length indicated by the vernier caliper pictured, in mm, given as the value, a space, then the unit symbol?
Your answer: 35.8 mm
